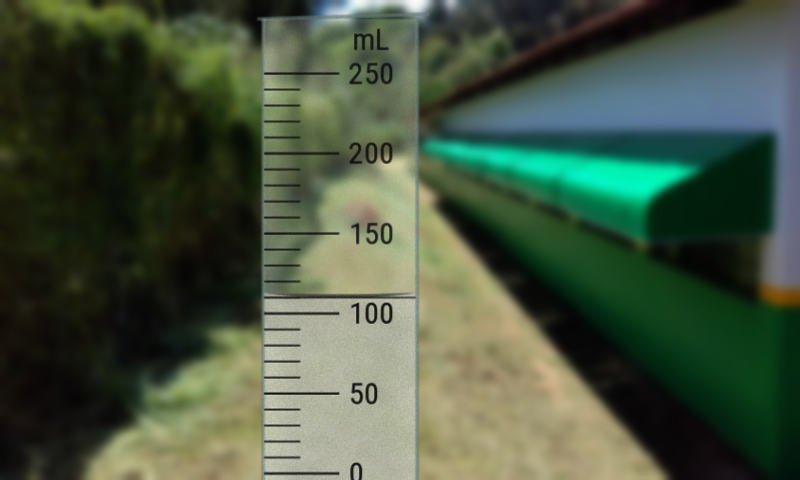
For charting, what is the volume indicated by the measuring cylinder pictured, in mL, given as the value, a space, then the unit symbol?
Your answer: 110 mL
